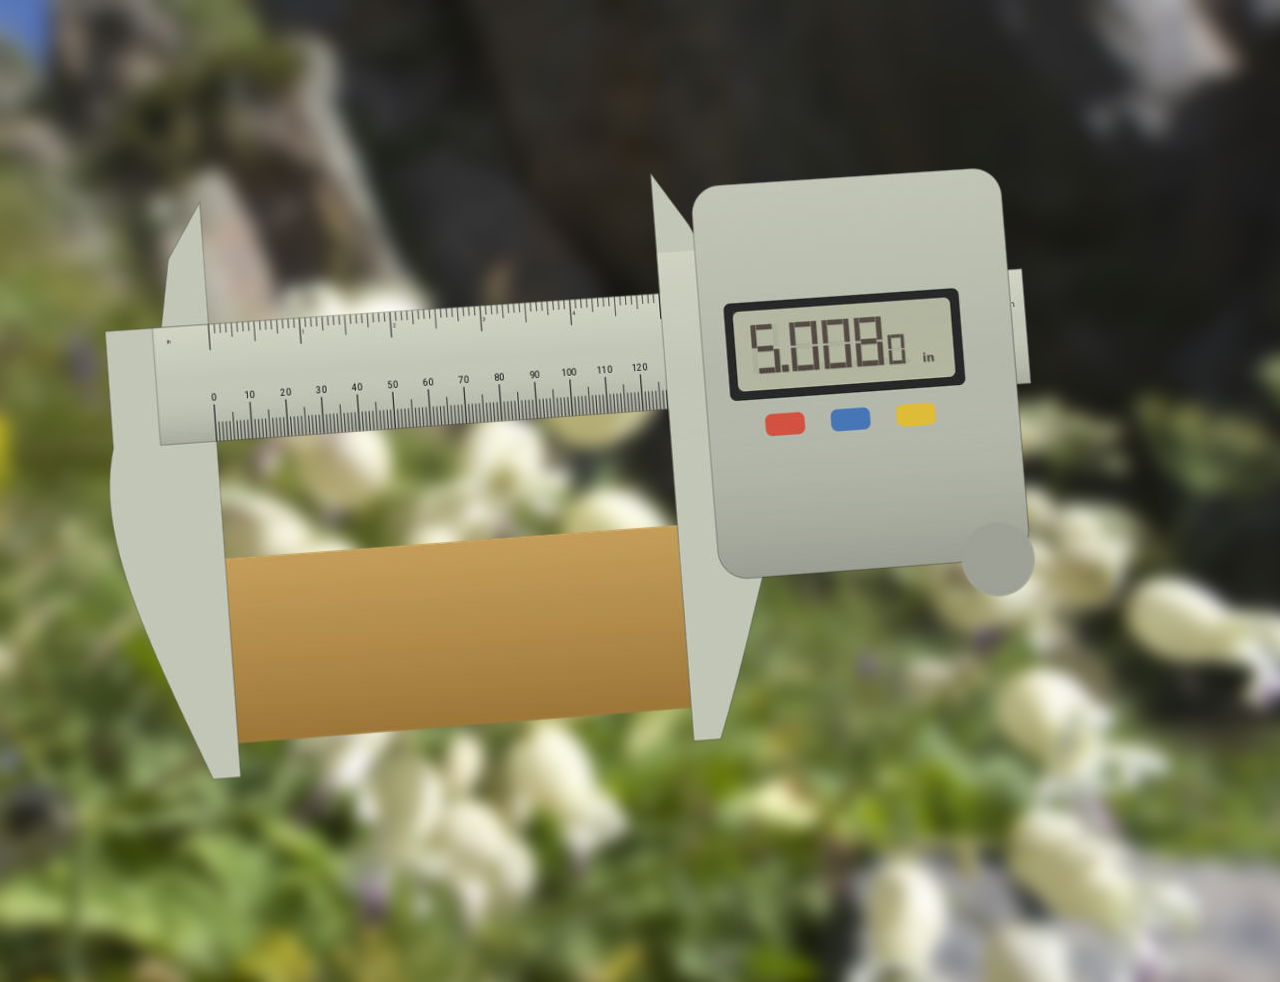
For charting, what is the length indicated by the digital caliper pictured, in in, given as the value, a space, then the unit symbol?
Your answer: 5.0080 in
